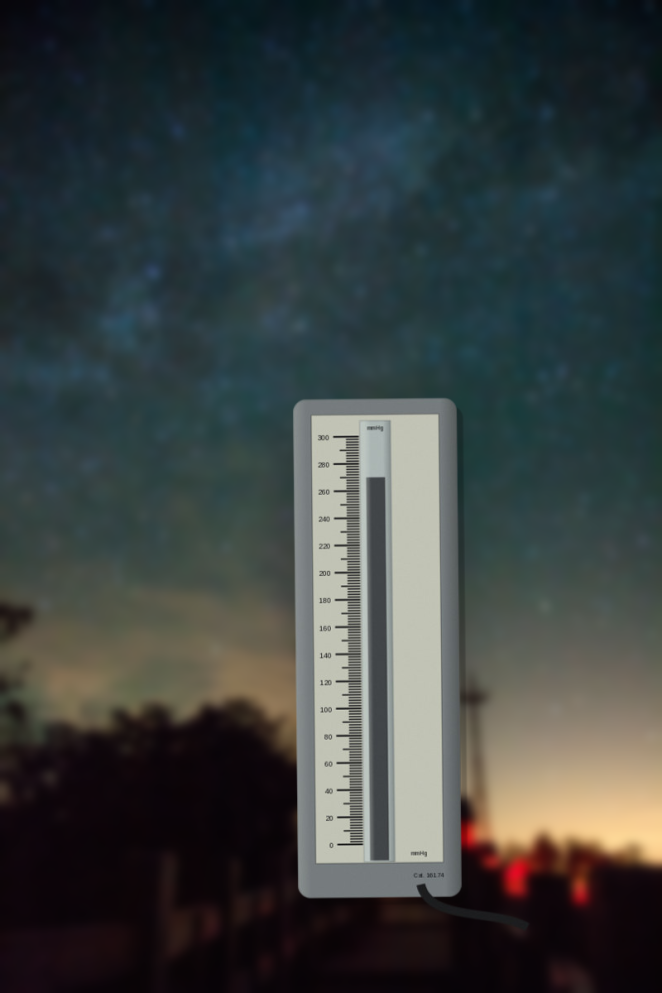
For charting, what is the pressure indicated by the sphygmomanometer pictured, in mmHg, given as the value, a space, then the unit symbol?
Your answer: 270 mmHg
